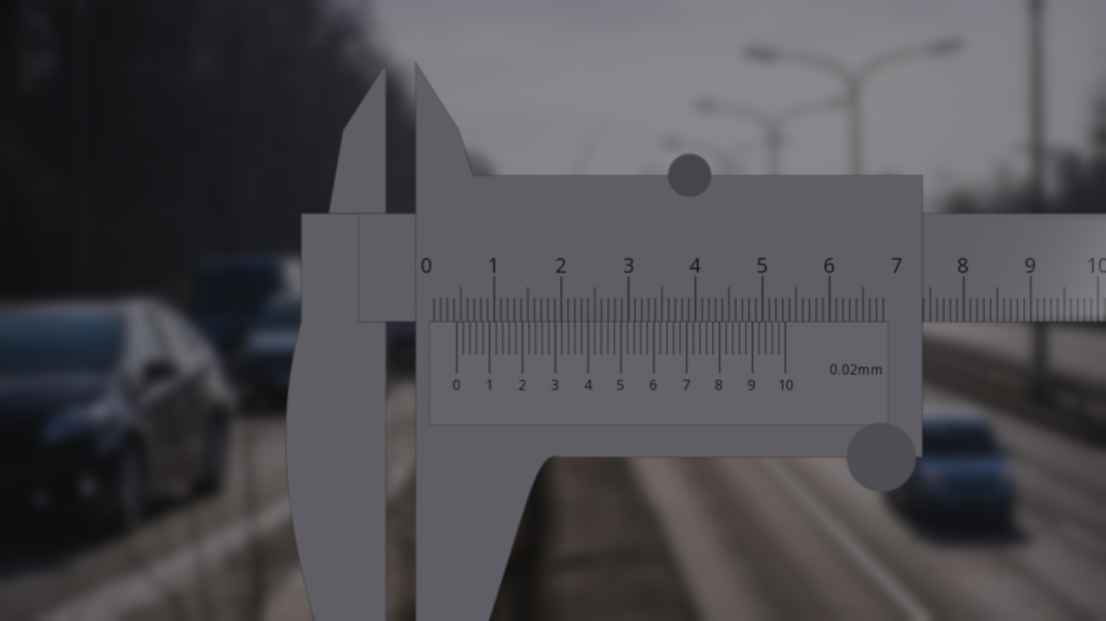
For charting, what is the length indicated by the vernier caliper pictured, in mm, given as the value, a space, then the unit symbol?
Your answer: 4.4 mm
